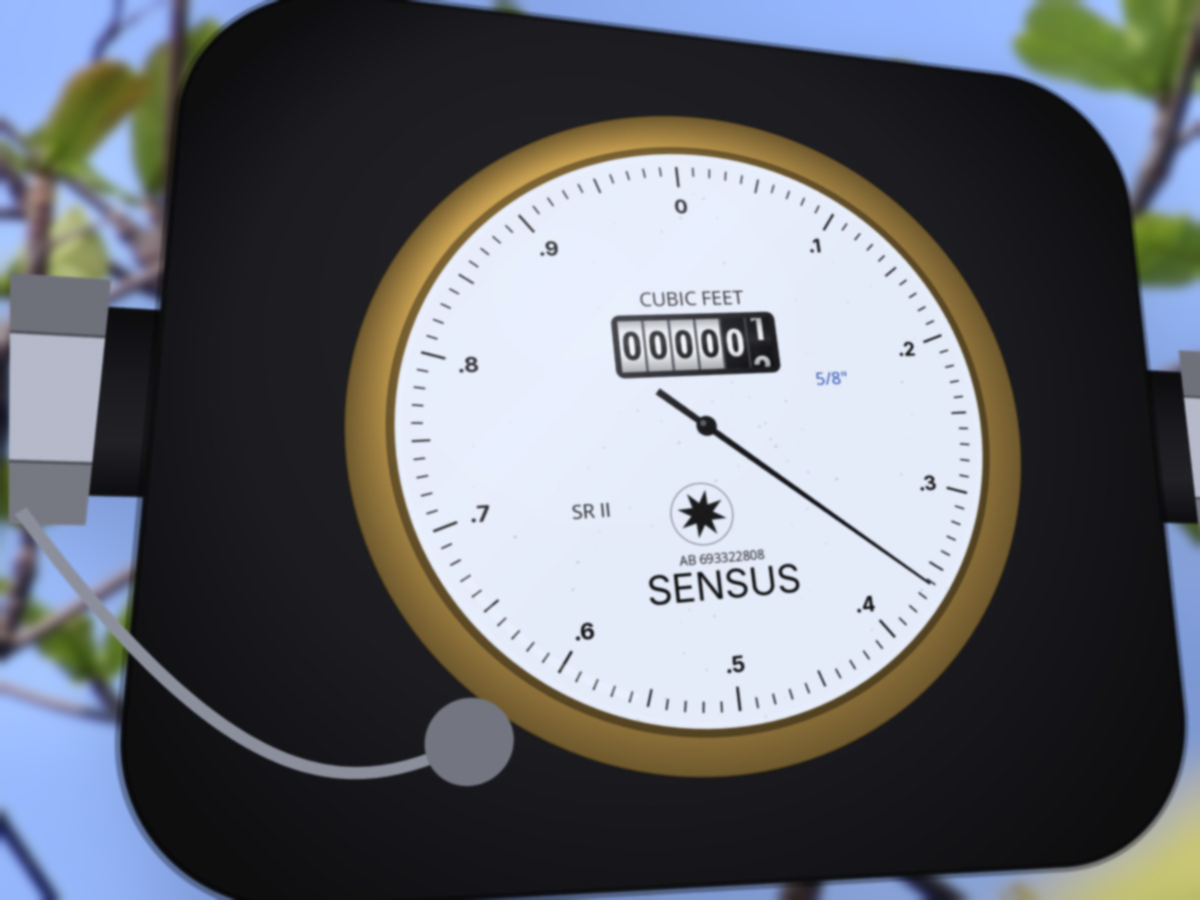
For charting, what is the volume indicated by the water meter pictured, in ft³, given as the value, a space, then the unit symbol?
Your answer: 1.36 ft³
